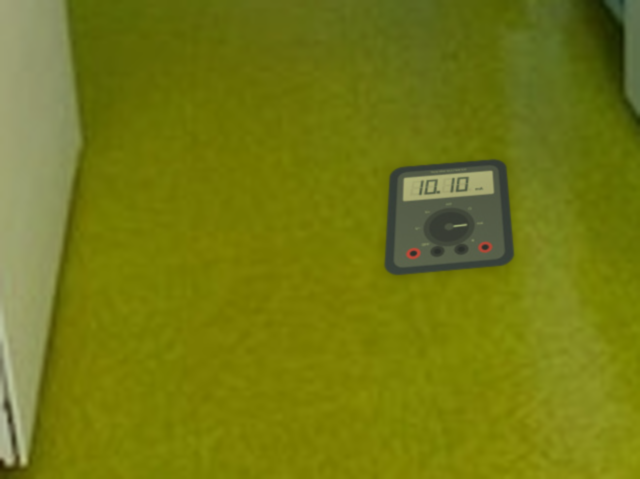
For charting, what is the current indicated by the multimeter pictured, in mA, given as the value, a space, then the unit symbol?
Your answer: 10.10 mA
